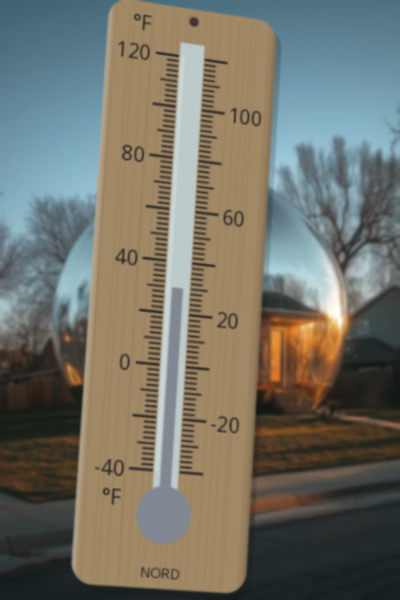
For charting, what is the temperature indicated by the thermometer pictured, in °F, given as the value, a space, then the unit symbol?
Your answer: 30 °F
